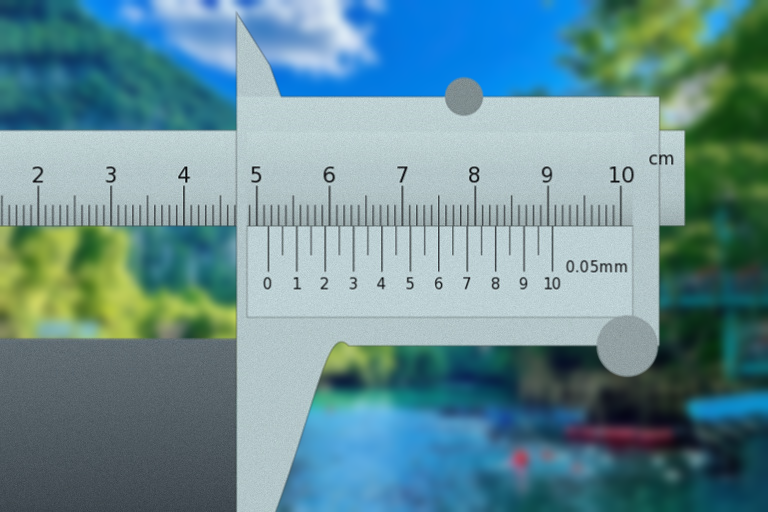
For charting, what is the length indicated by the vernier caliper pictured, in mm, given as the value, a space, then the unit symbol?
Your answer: 51.6 mm
